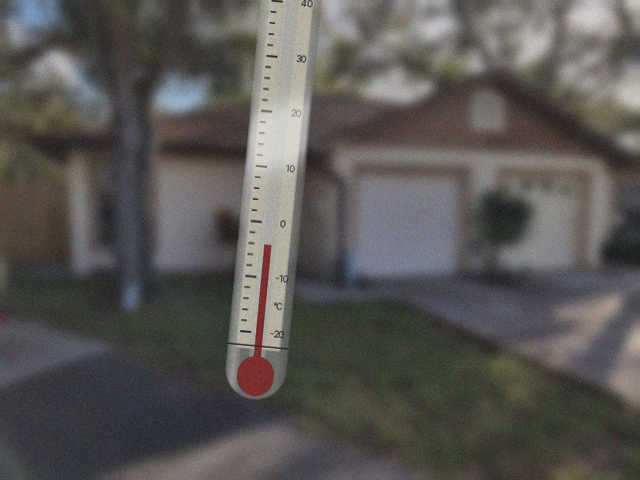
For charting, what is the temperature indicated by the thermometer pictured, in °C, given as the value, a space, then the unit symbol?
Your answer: -4 °C
